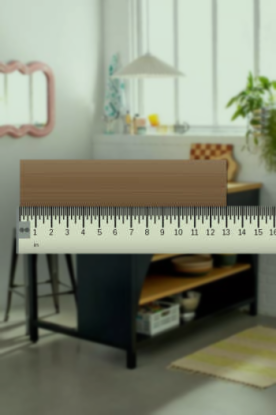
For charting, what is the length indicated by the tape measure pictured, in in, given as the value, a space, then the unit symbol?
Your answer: 13 in
